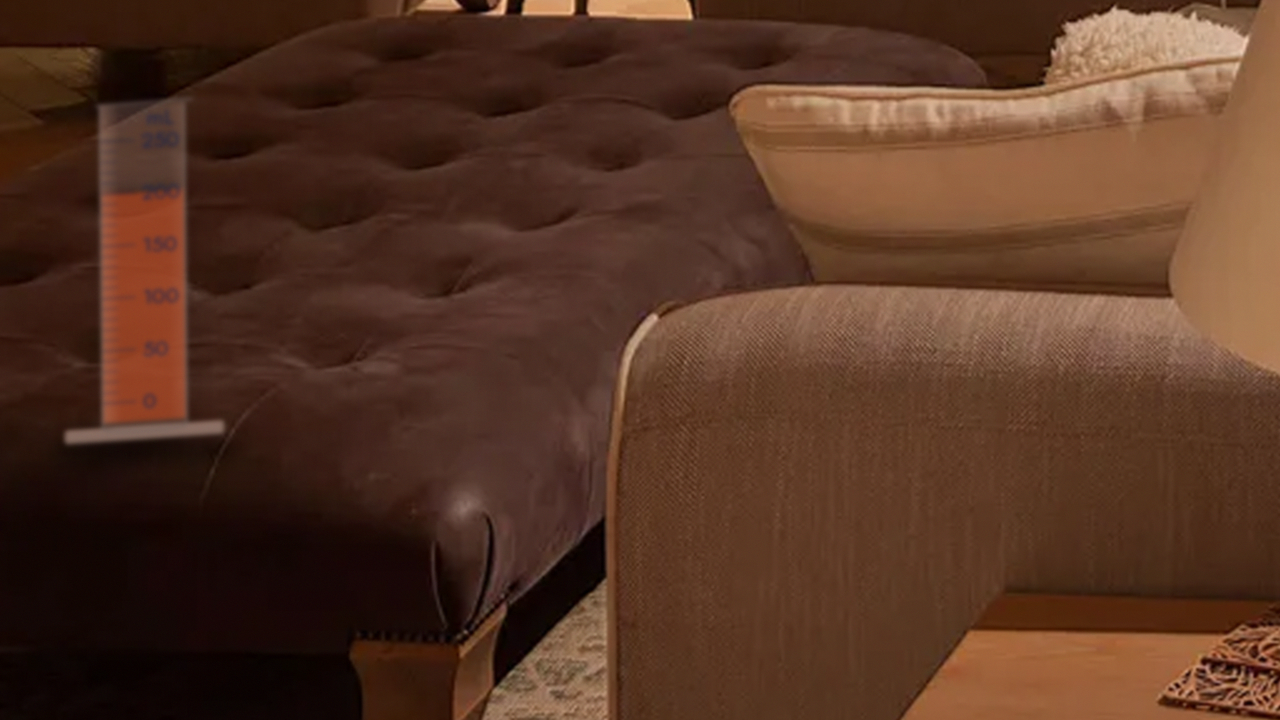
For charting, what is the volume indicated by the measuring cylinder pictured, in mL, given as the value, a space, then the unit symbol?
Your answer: 200 mL
